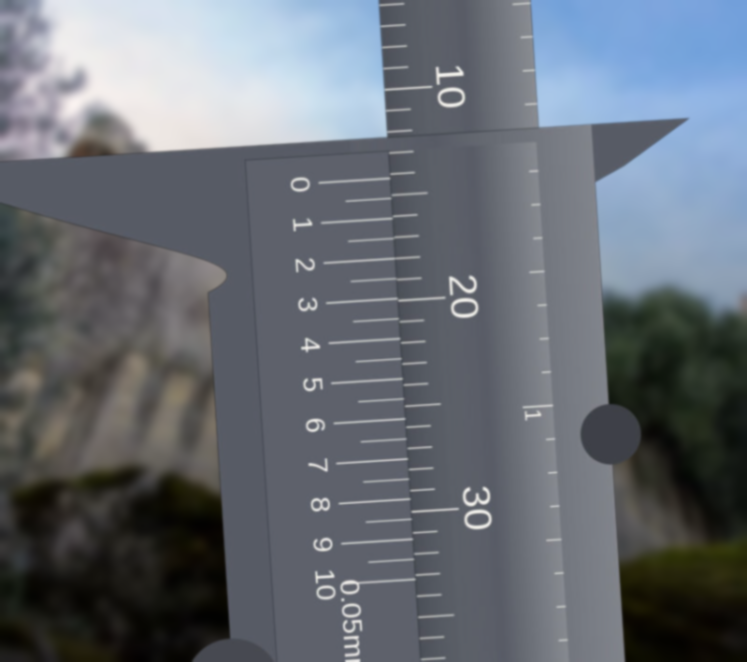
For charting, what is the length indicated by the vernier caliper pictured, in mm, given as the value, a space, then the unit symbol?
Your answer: 14.2 mm
